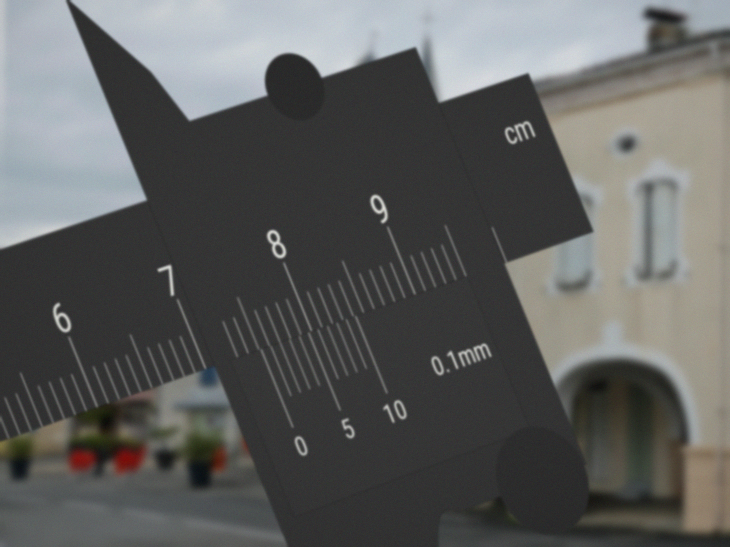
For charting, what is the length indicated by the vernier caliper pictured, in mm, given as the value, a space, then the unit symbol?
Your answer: 75.2 mm
